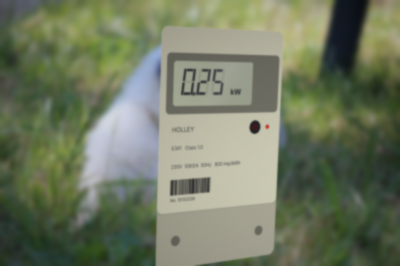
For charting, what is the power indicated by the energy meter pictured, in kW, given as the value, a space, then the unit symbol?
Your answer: 0.25 kW
